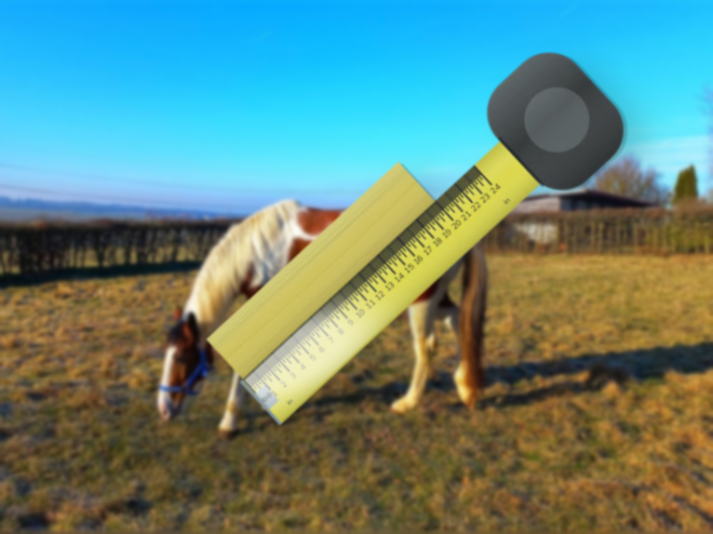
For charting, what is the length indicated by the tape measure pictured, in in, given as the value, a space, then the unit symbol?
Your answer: 20 in
